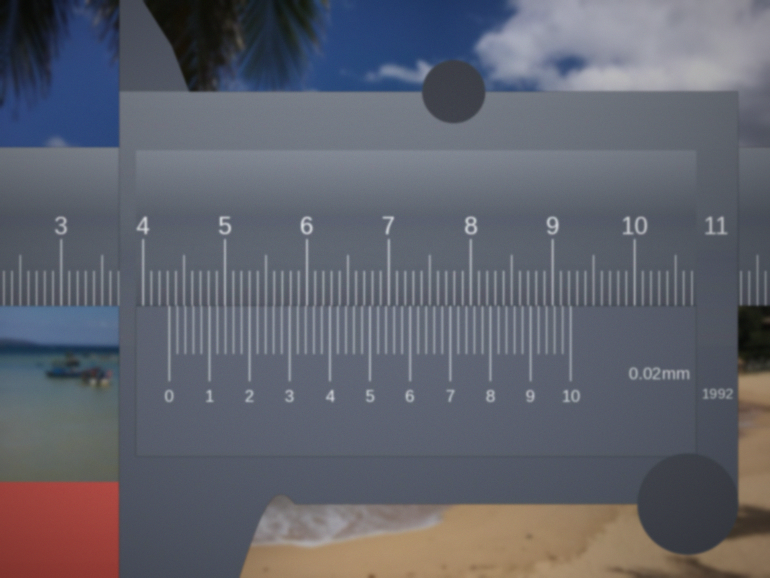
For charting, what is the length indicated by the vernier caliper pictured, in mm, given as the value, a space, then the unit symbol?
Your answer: 43.2 mm
